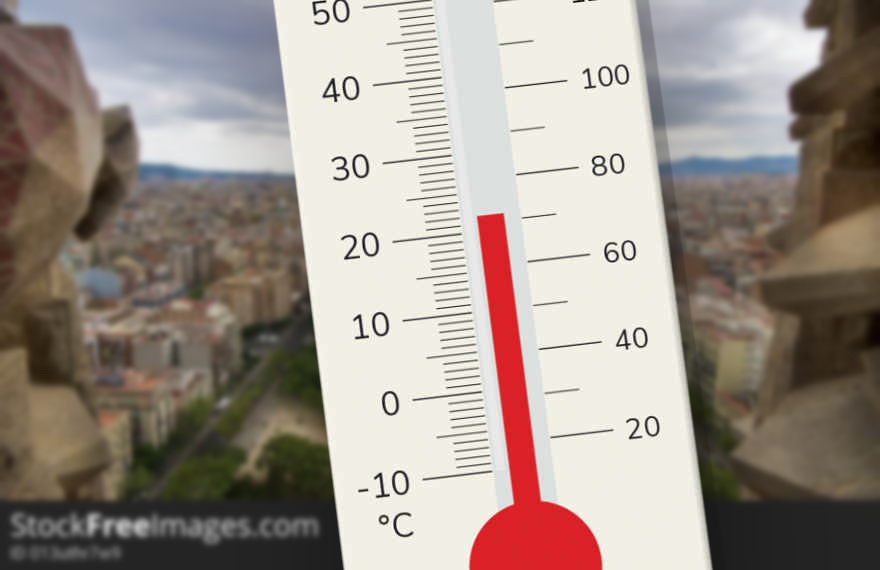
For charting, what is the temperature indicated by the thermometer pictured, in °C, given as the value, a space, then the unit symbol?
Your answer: 22 °C
